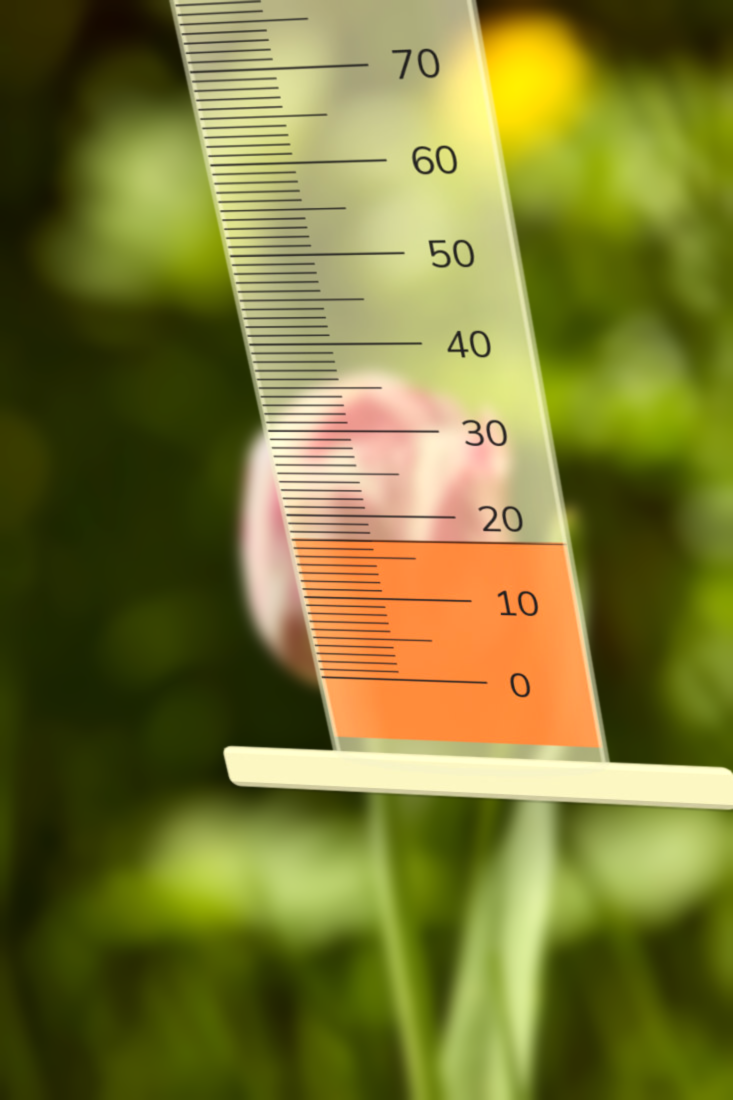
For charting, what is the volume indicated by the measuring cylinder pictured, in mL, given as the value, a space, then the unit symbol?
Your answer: 17 mL
